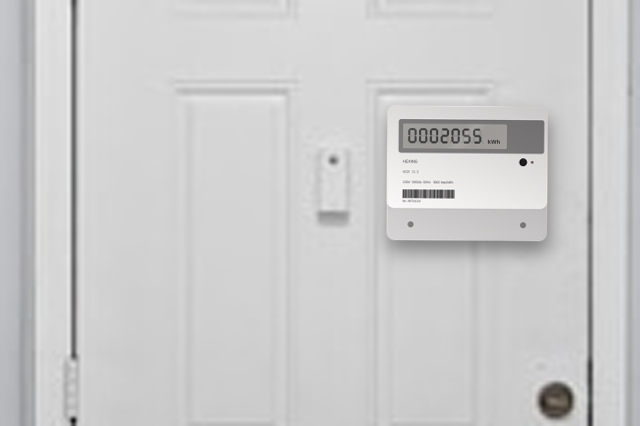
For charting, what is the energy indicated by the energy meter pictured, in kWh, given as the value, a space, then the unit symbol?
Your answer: 2055 kWh
